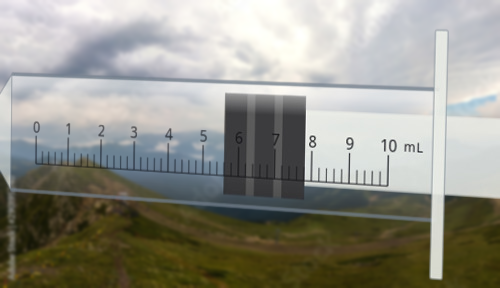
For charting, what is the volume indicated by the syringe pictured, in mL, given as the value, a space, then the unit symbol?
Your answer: 5.6 mL
